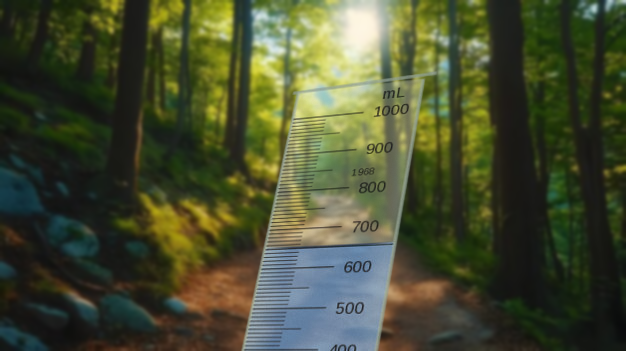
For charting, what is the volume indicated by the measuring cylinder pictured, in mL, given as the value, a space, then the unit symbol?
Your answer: 650 mL
